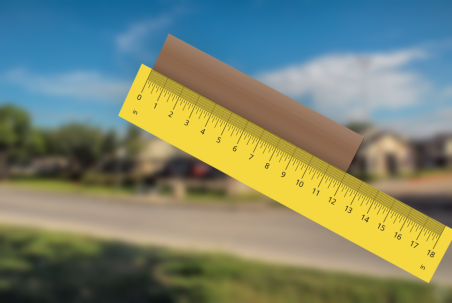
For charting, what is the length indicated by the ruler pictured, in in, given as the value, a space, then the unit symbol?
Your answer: 12 in
